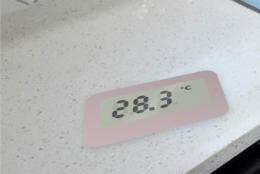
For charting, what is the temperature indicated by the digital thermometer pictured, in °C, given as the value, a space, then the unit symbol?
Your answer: 28.3 °C
